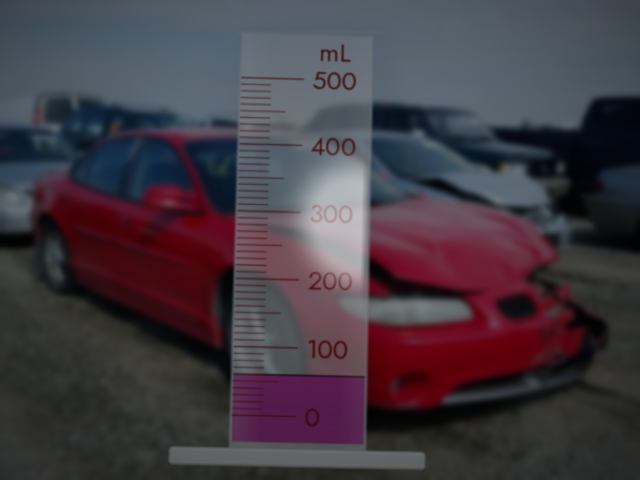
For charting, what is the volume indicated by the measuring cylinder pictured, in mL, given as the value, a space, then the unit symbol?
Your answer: 60 mL
